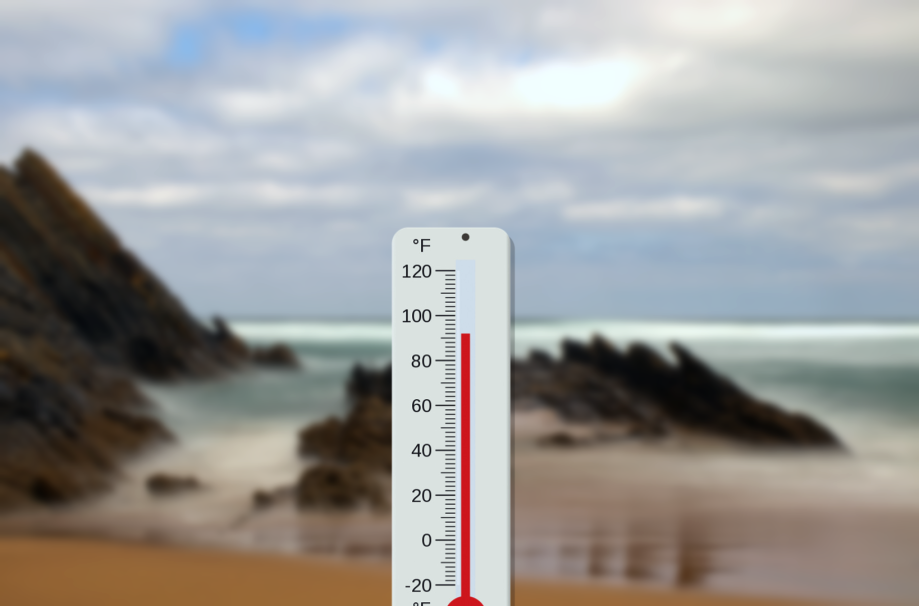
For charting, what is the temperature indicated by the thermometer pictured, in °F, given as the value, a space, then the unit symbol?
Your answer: 92 °F
